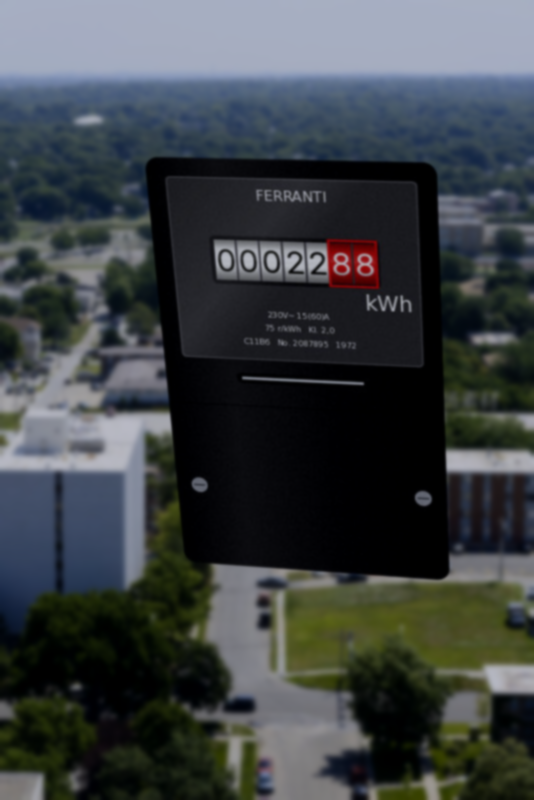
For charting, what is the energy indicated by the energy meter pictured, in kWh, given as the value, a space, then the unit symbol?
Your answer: 22.88 kWh
